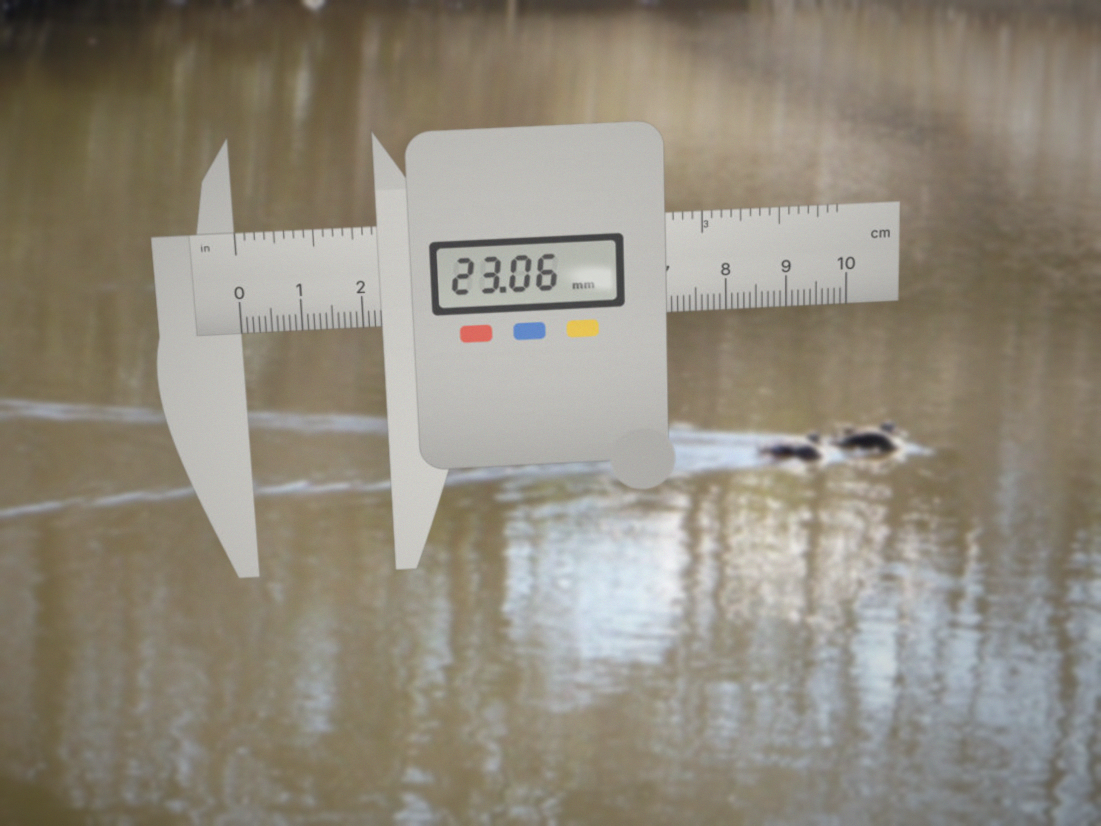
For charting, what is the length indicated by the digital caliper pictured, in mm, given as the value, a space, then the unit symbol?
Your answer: 23.06 mm
